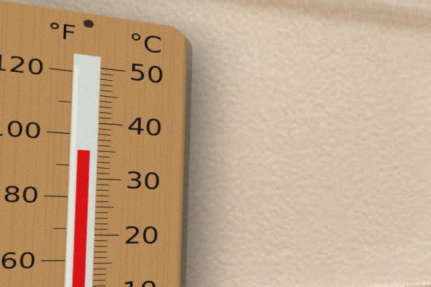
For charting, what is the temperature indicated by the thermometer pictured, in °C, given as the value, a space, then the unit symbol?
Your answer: 35 °C
